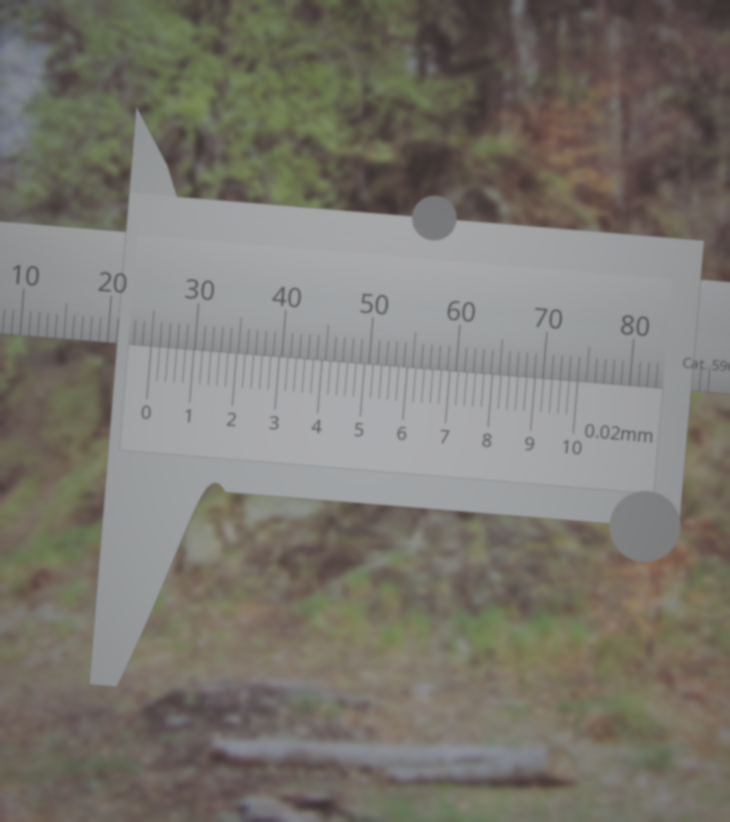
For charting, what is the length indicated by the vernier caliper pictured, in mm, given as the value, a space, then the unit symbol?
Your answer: 25.0 mm
